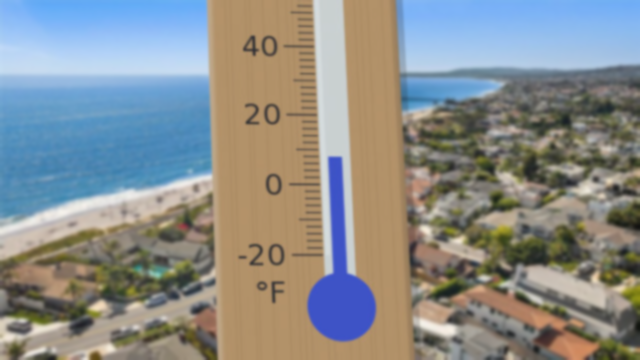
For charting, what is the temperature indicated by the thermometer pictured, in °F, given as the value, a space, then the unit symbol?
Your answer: 8 °F
